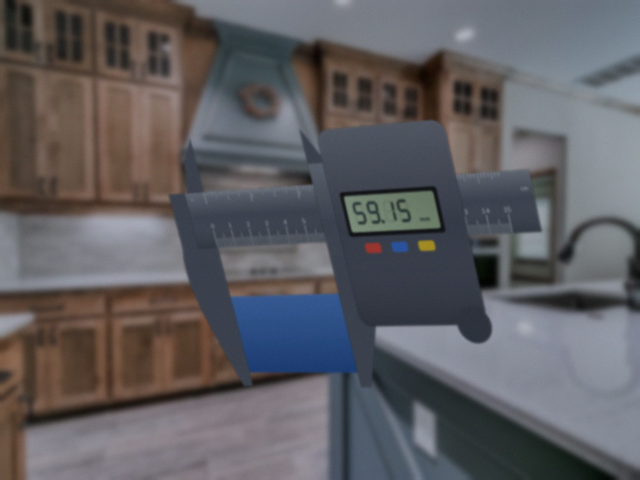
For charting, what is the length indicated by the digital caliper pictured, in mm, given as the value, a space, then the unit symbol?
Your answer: 59.15 mm
